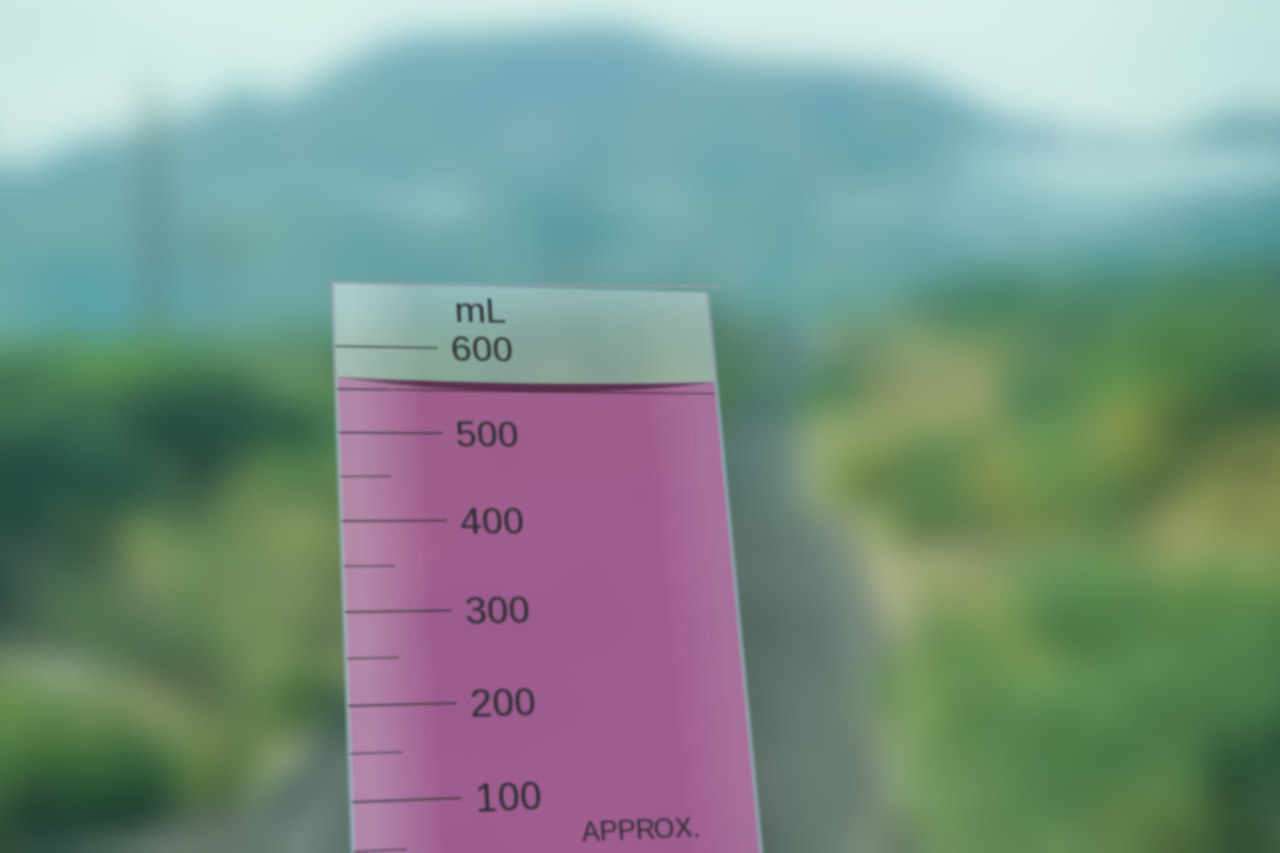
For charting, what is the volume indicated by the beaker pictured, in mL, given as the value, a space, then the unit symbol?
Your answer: 550 mL
